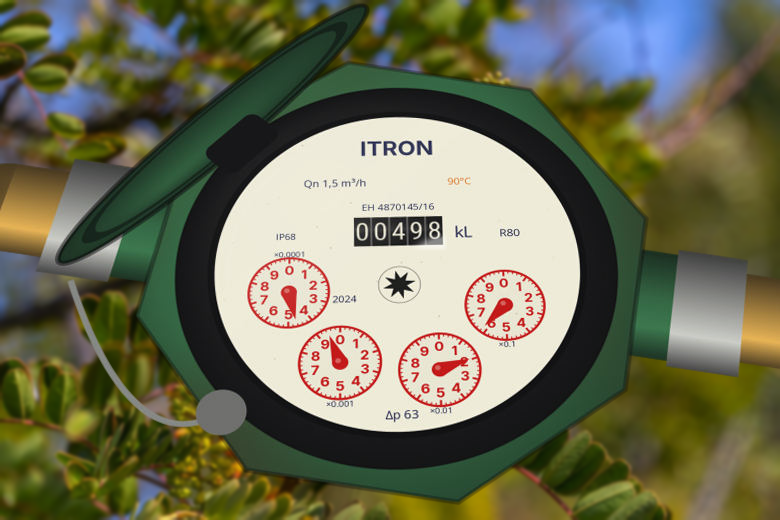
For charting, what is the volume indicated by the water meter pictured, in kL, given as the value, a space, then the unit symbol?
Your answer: 498.6194 kL
